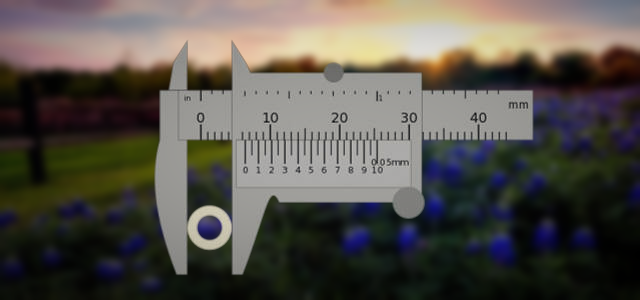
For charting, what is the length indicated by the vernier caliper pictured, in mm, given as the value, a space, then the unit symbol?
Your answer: 6.4 mm
